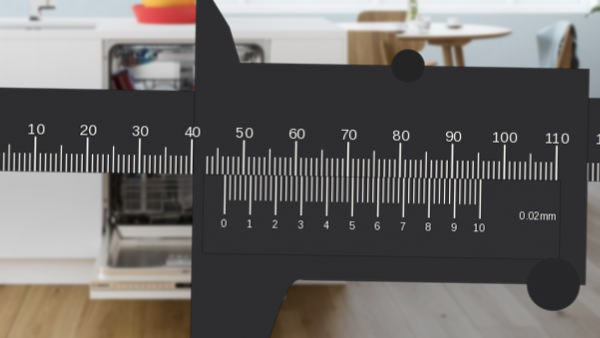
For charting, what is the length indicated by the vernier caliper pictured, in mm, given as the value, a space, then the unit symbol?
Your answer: 46.5 mm
